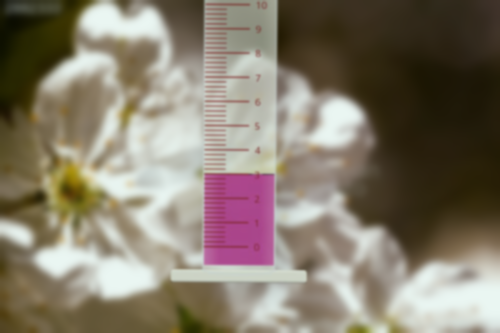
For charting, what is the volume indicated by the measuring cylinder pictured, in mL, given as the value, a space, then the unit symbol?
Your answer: 3 mL
